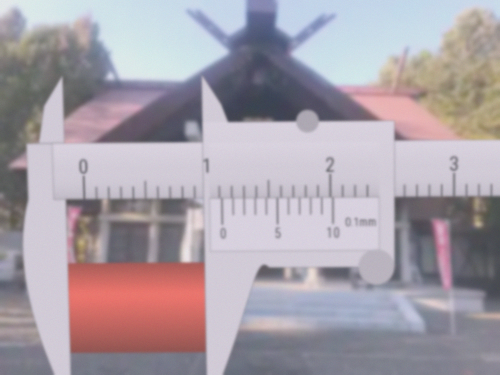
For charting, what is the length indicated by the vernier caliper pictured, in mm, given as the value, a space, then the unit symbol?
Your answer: 11.2 mm
